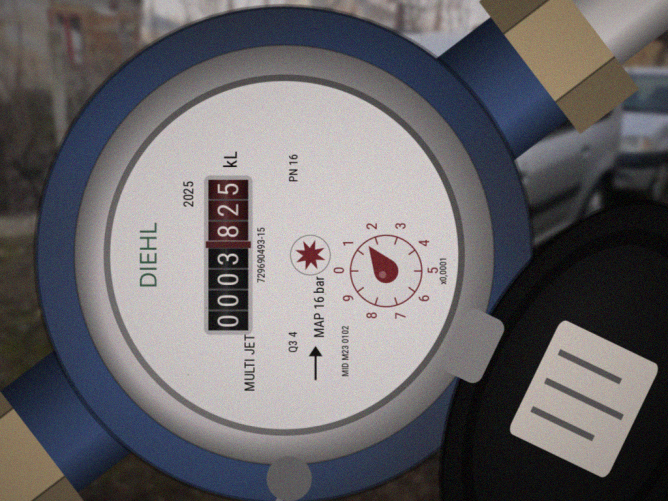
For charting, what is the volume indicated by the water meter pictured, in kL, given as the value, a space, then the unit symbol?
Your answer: 3.8251 kL
